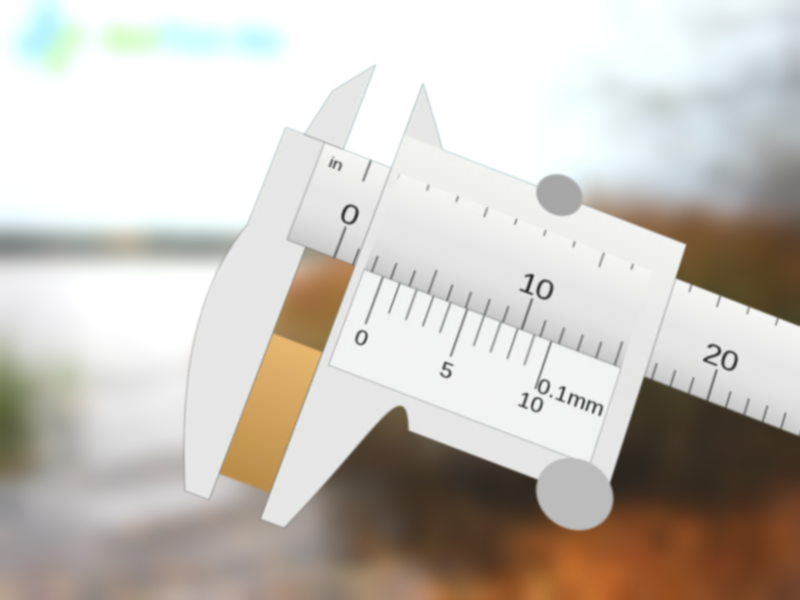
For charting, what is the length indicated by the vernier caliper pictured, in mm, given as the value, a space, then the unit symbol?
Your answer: 2.6 mm
